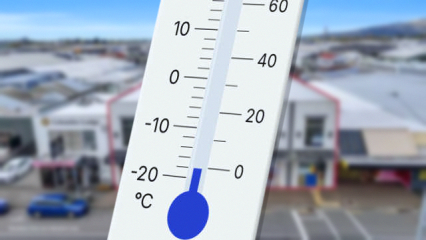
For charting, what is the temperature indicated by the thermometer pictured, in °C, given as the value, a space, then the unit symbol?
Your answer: -18 °C
